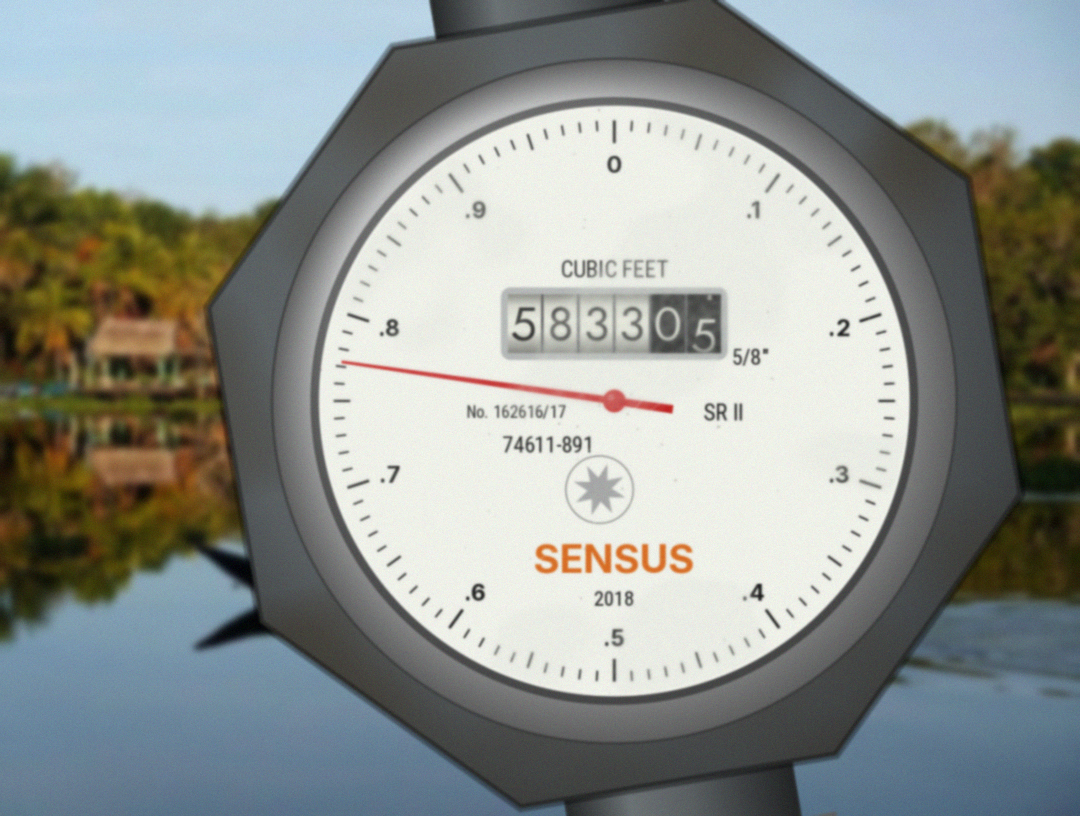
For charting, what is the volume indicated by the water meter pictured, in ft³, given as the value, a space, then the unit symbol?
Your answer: 583304.77 ft³
